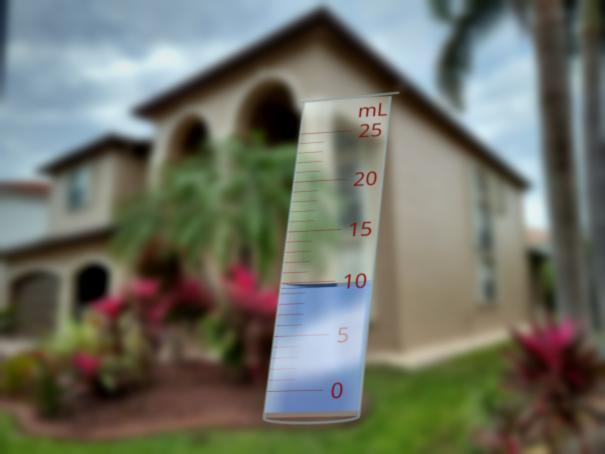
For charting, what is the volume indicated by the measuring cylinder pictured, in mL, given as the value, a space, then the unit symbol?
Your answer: 9.5 mL
